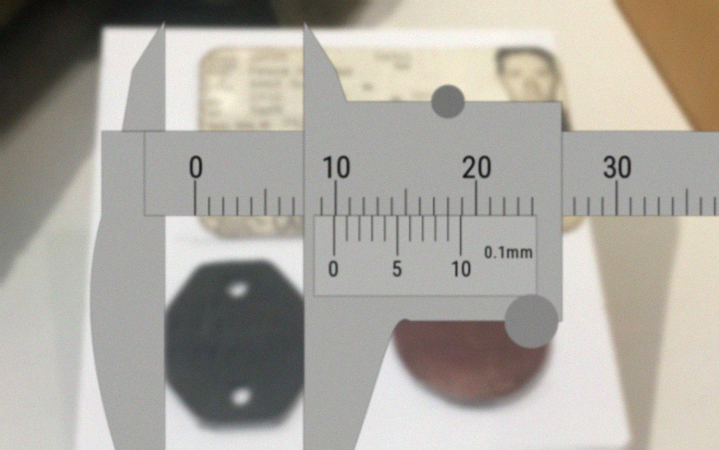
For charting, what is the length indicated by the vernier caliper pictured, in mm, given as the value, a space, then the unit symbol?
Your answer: 9.9 mm
